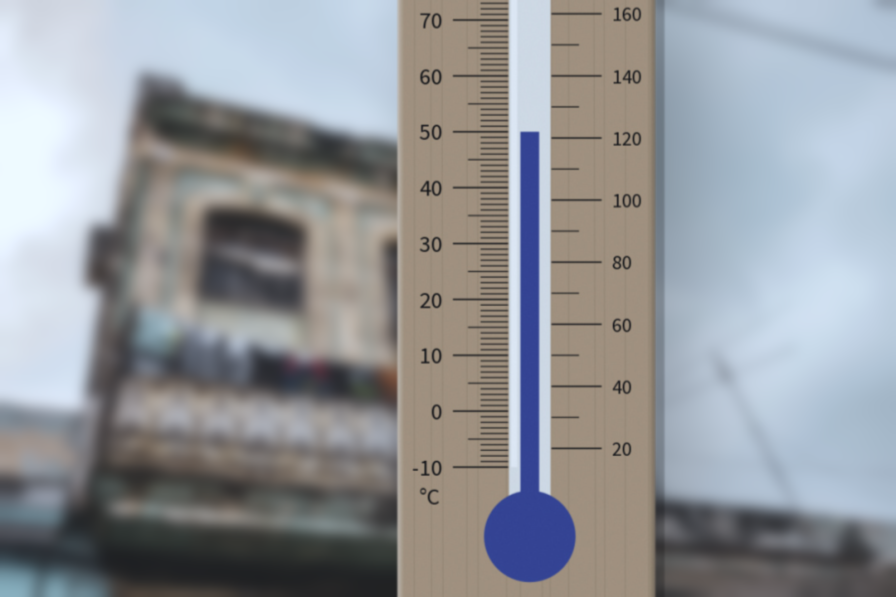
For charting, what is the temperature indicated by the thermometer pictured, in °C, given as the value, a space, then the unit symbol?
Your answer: 50 °C
